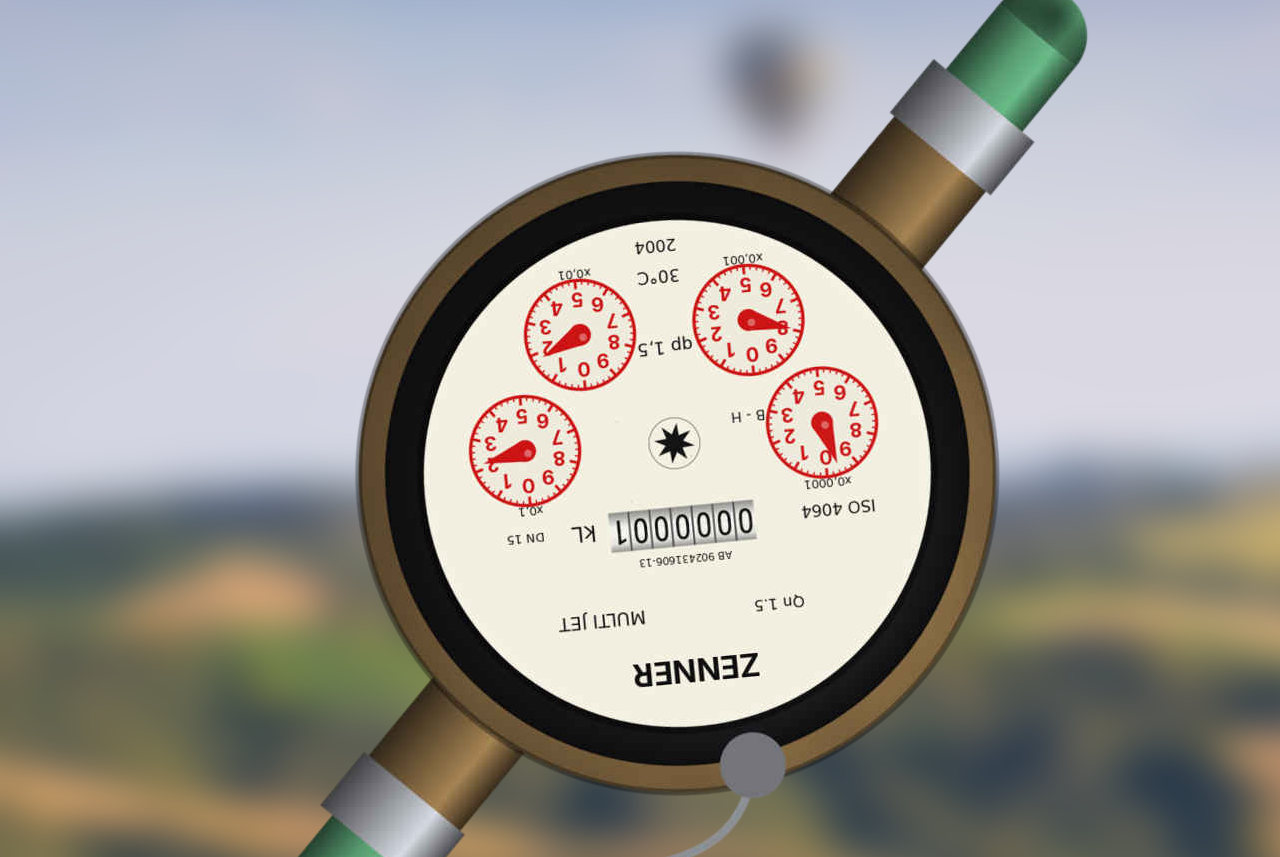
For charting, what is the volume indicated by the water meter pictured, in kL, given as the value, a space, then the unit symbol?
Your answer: 1.2179 kL
